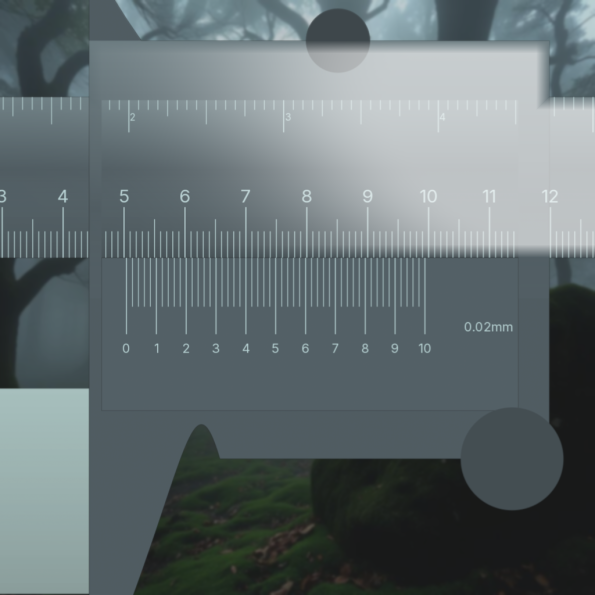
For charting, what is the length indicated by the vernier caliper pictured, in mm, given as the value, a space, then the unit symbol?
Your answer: 50.4 mm
